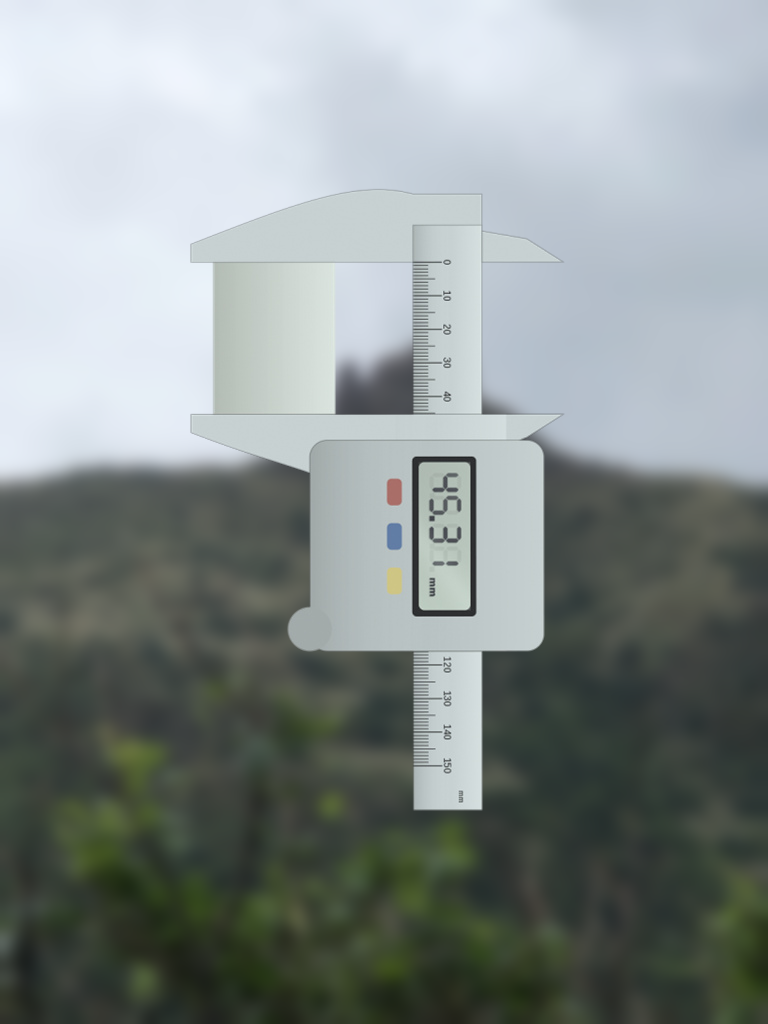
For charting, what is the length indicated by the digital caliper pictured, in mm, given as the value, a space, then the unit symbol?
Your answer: 45.31 mm
